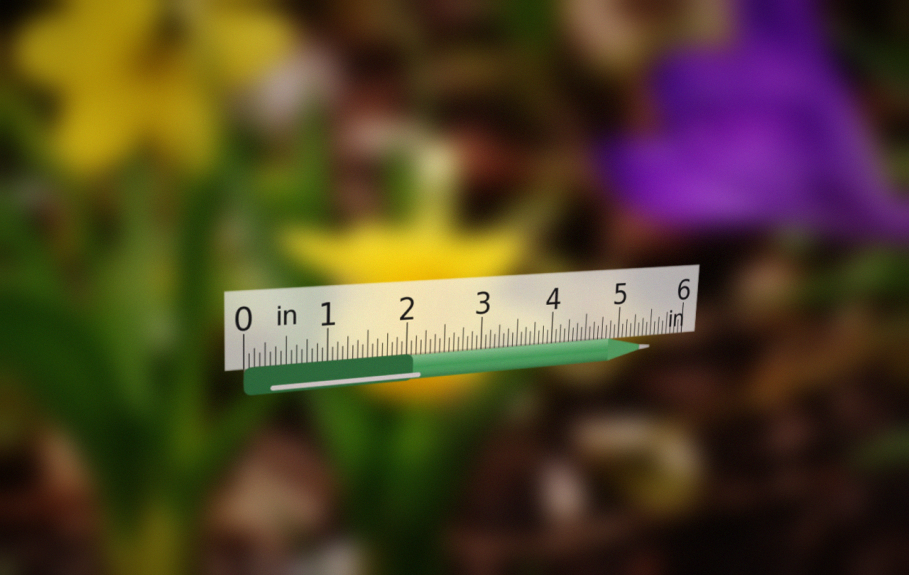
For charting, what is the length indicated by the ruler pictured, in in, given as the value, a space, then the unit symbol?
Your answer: 5.5 in
